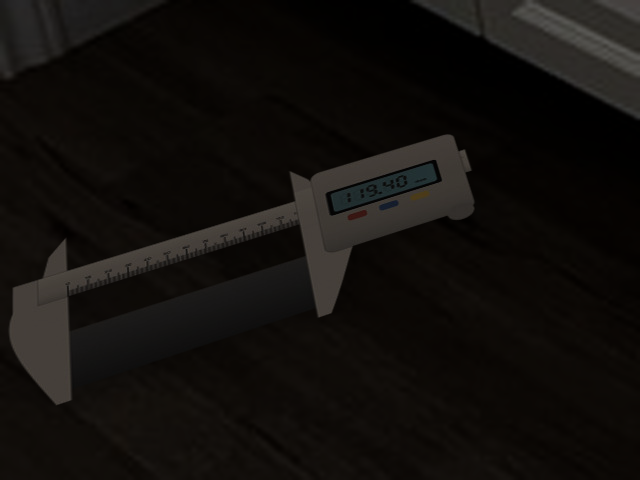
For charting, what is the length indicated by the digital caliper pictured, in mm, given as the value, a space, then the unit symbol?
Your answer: 119.40 mm
